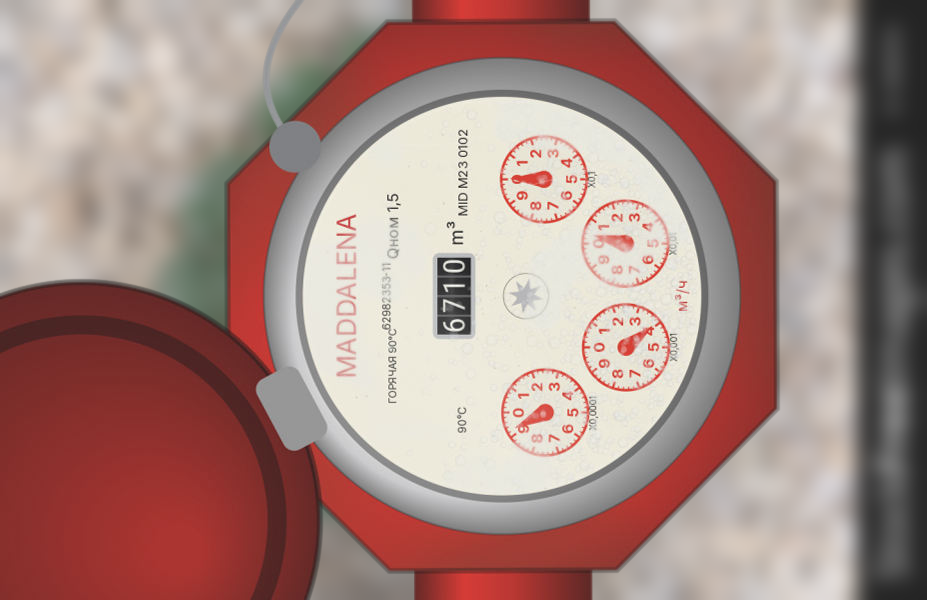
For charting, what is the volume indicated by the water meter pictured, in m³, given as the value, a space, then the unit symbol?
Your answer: 6710.0039 m³
